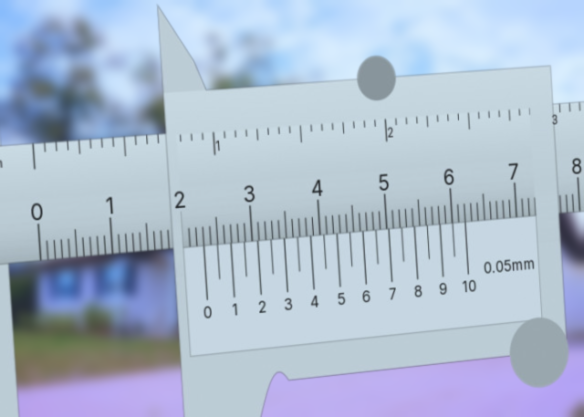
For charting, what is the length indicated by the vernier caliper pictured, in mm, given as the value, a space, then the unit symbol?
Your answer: 23.0 mm
